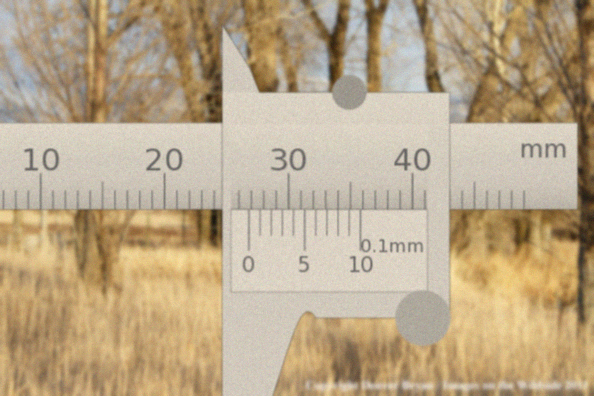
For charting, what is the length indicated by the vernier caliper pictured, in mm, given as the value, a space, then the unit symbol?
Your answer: 26.8 mm
